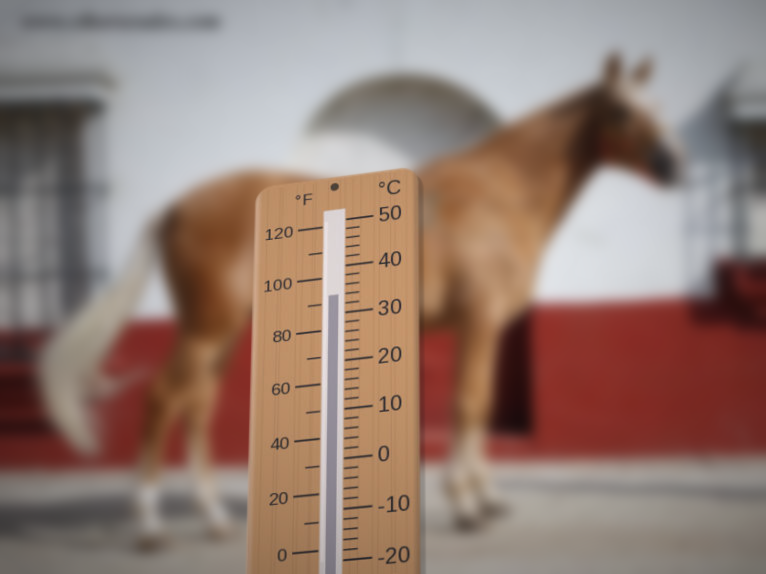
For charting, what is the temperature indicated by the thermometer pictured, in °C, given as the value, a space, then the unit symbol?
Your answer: 34 °C
